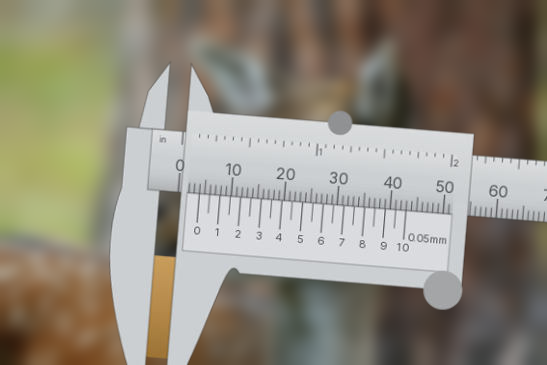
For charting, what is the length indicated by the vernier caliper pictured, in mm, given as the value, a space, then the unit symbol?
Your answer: 4.0 mm
